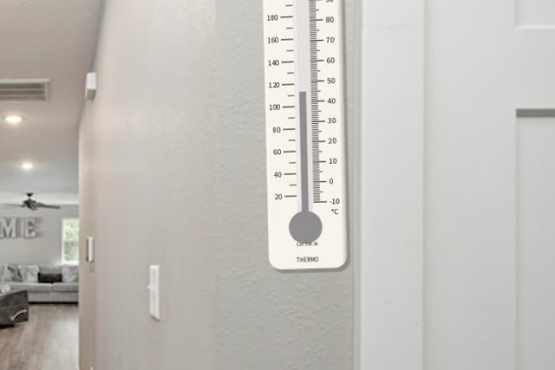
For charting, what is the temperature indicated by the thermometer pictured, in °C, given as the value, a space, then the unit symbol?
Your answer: 45 °C
